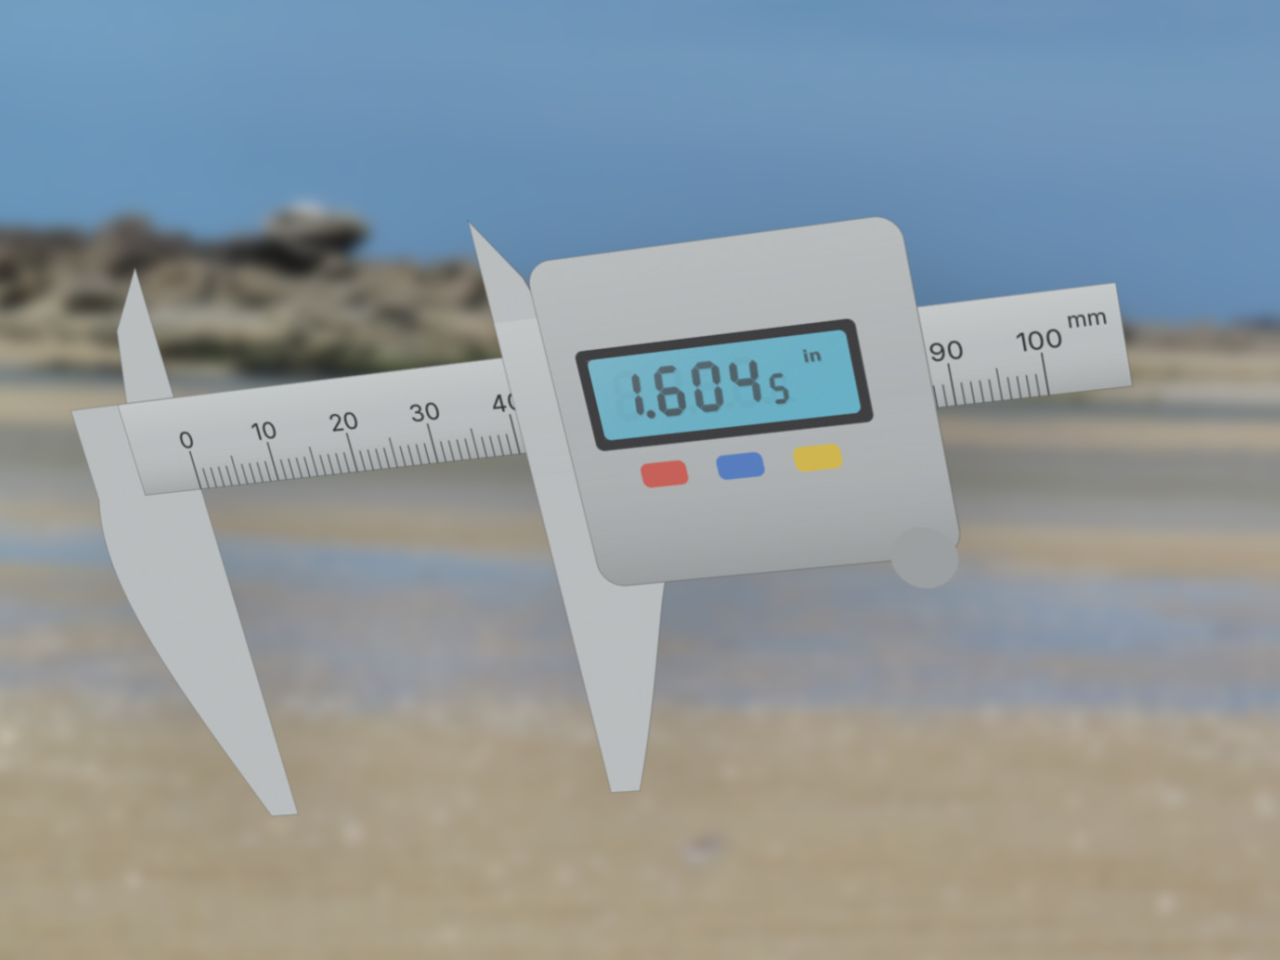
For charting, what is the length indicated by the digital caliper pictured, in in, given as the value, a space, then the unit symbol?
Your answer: 1.6045 in
